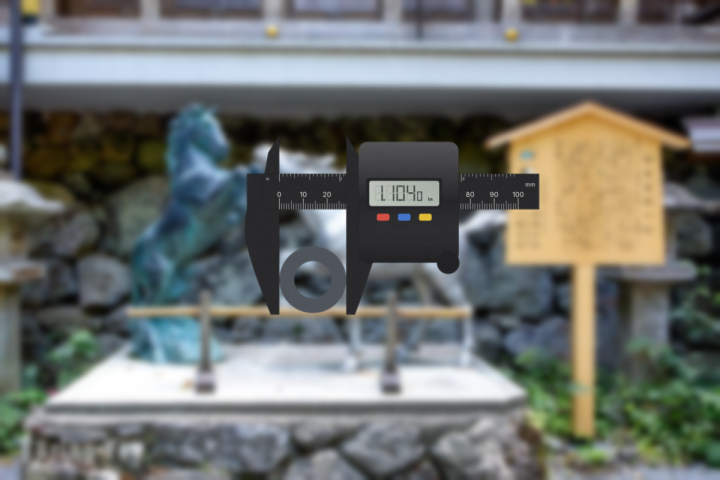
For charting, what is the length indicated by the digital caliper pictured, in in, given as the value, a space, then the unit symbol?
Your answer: 1.1040 in
